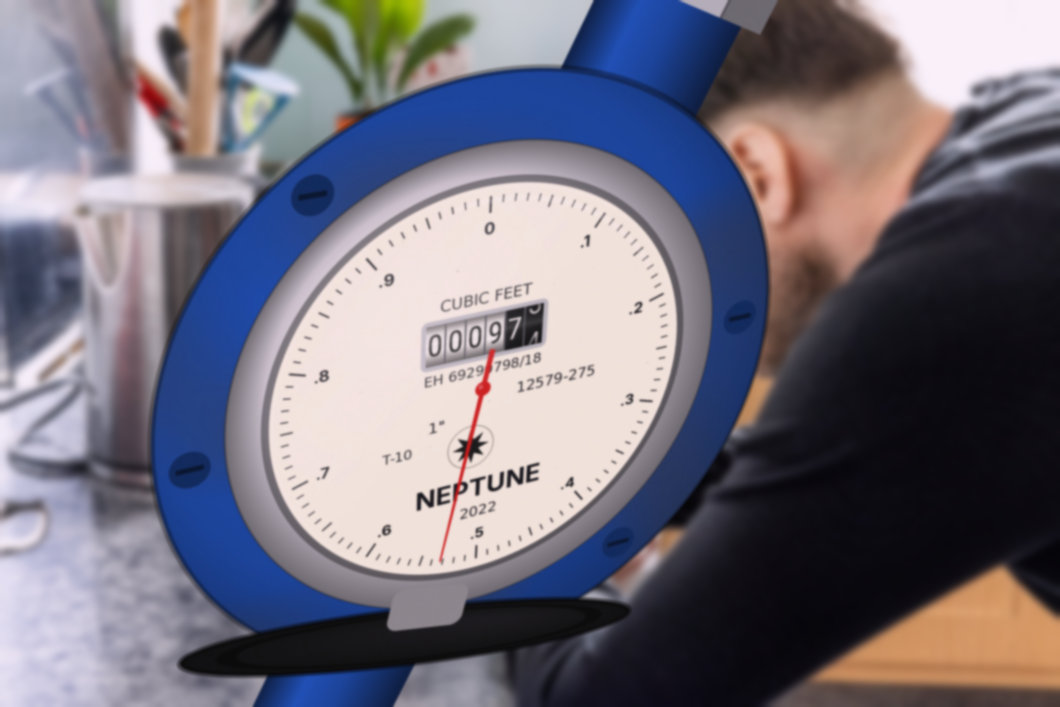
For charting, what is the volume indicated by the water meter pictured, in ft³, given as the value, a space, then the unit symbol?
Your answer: 973.53 ft³
